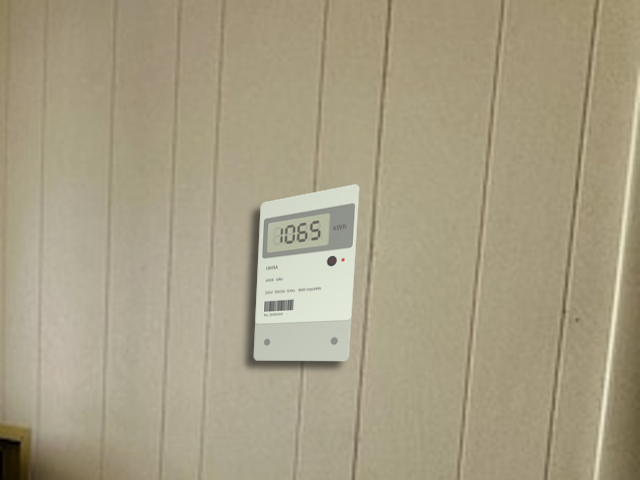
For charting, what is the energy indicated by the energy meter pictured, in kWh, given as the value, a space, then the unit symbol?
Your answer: 1065 kWh
